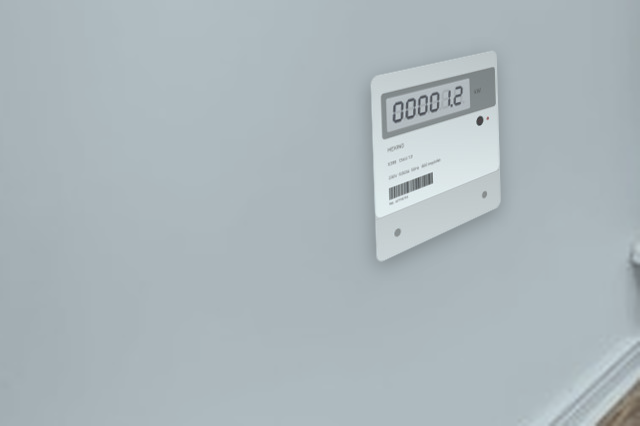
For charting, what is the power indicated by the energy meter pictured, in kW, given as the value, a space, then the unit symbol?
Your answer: 1.2 kW
